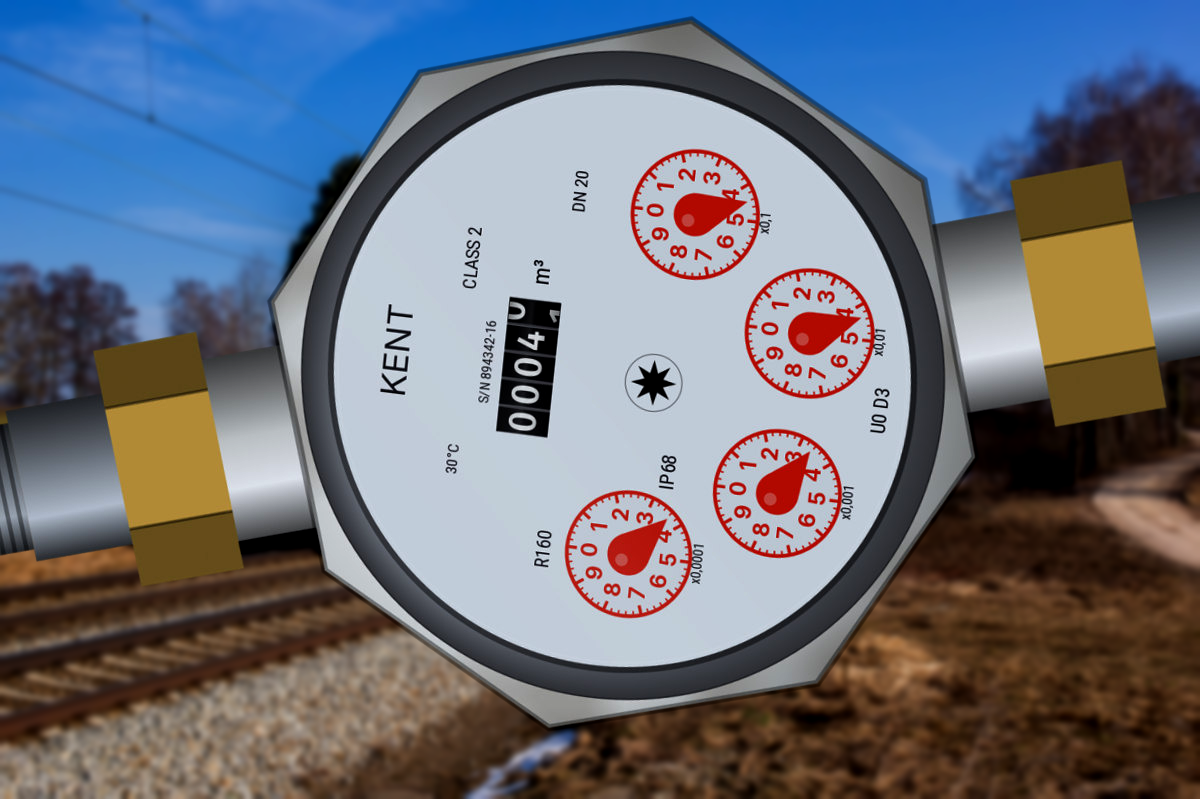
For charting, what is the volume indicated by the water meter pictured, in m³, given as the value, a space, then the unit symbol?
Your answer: 40.4433 m³
